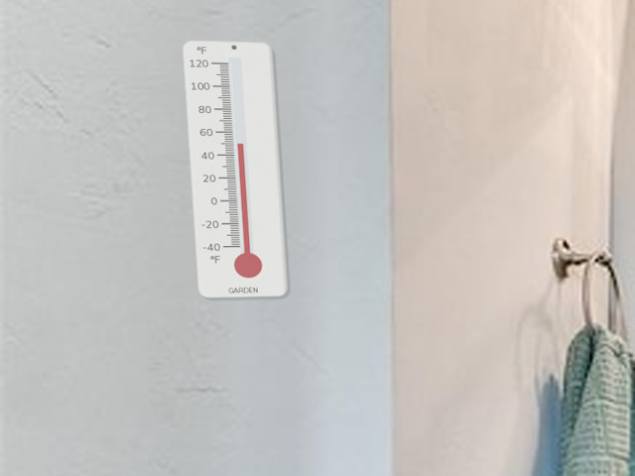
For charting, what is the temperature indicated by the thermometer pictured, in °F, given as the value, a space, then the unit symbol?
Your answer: 50 °F
